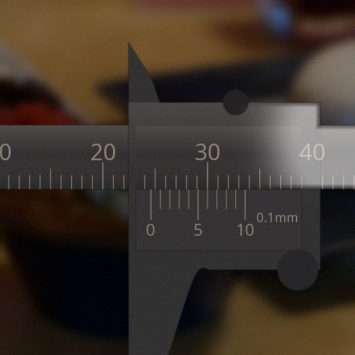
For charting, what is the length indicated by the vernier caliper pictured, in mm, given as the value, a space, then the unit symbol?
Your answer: 24.6 mm
